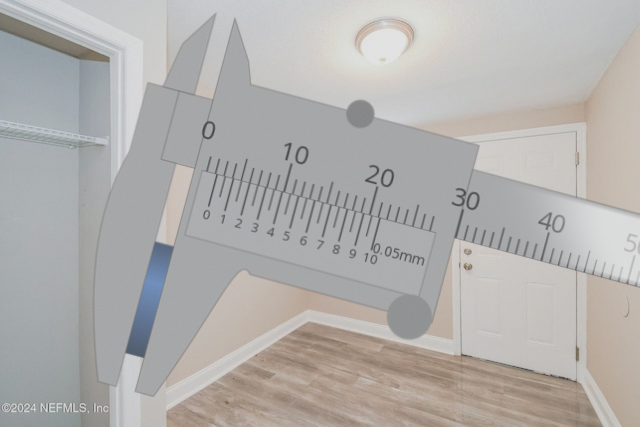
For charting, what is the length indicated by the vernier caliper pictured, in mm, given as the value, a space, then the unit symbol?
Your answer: 2.2 mm
